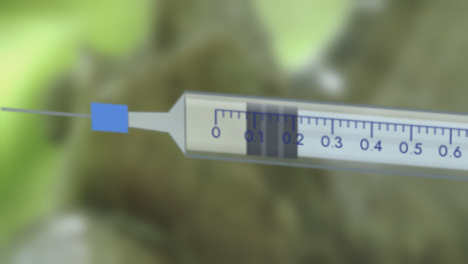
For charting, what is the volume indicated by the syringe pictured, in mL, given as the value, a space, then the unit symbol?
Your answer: 0.08 mL
